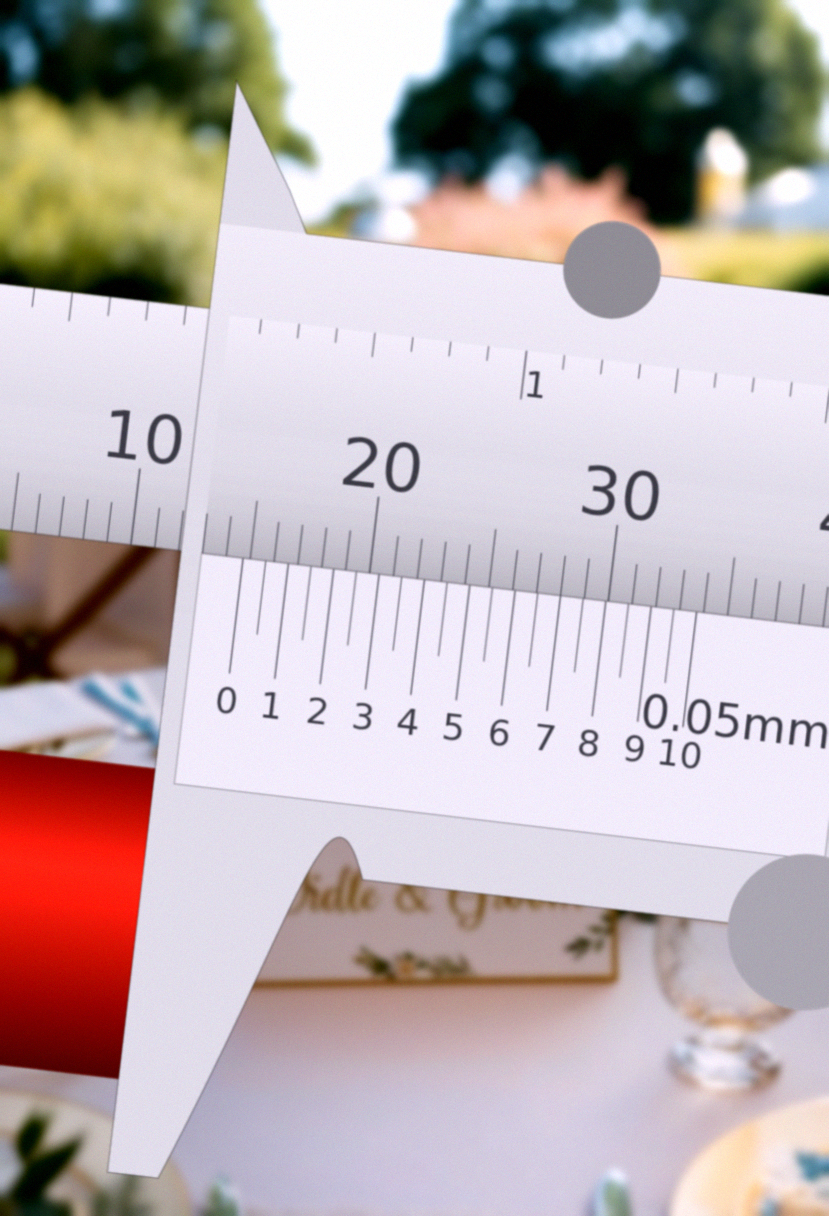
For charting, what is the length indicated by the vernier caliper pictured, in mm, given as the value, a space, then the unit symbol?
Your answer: 14.7 mm
